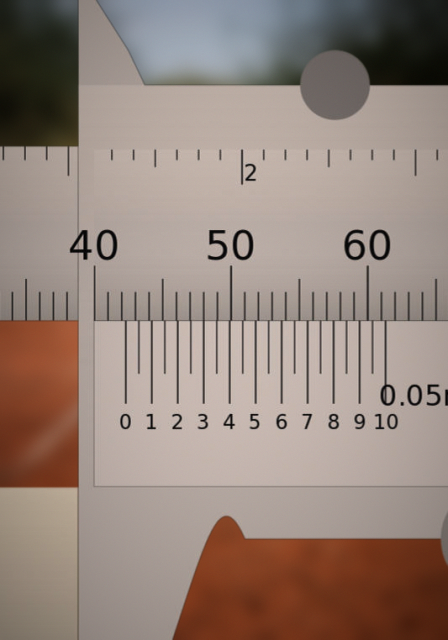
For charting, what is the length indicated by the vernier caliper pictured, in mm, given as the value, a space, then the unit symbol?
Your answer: 42.3 mm
